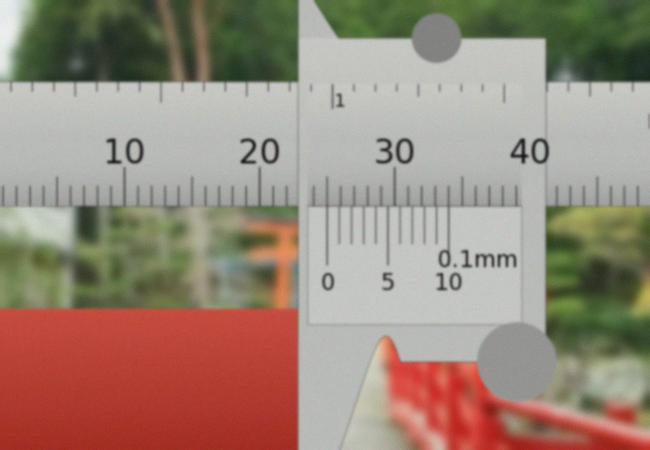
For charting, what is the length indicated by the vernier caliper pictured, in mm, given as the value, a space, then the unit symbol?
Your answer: 25.0 mm
